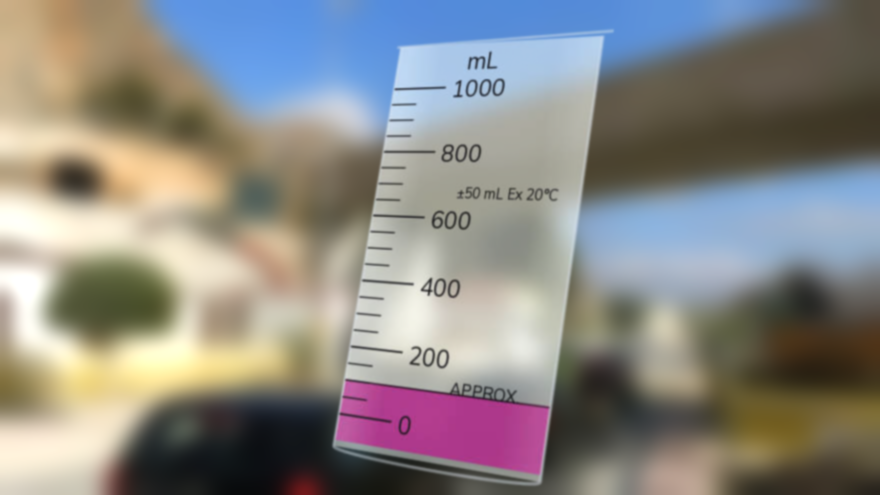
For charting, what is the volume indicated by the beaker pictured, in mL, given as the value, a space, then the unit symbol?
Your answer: 100 mL
